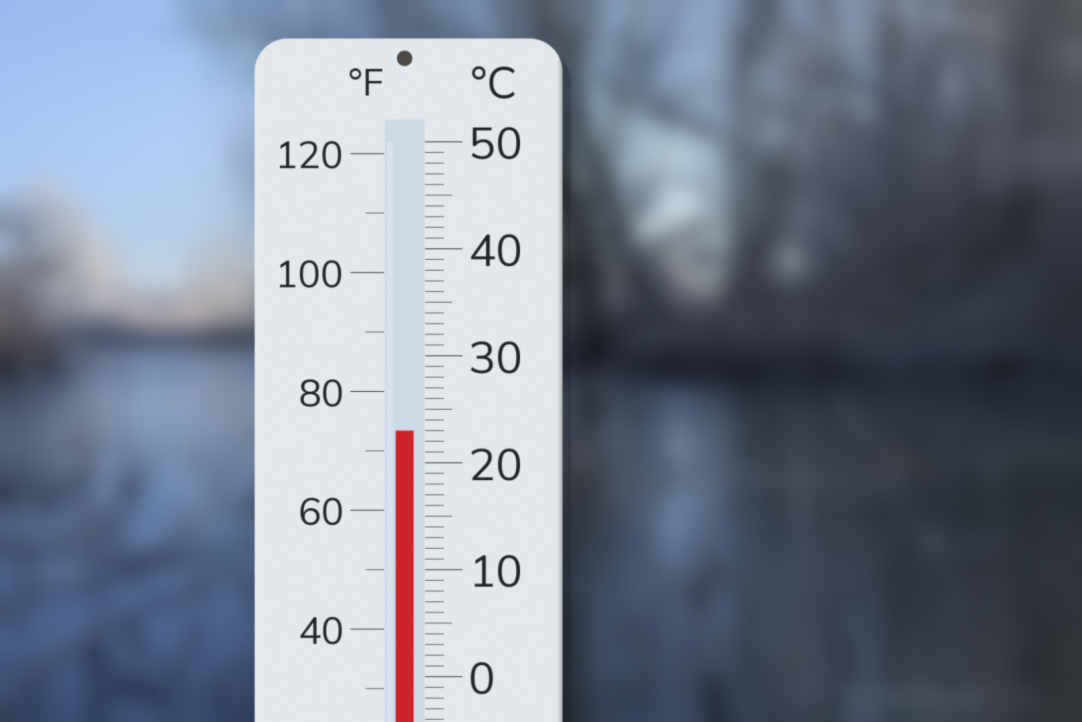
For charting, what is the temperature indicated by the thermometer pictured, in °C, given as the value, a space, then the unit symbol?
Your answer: 23 °C
